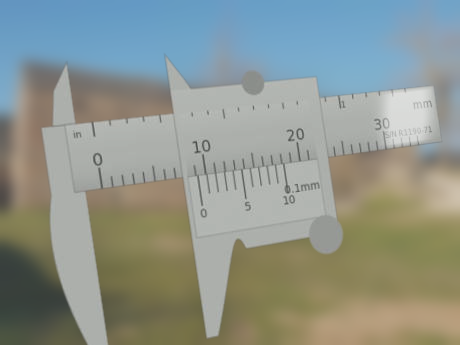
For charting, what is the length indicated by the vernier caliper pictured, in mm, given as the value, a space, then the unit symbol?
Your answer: 9.2 mm
